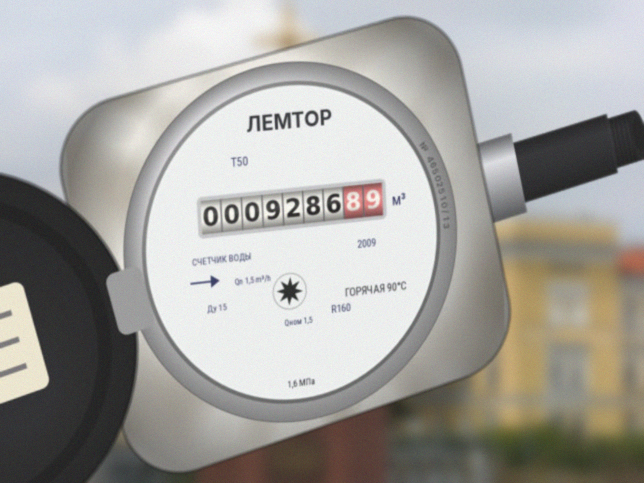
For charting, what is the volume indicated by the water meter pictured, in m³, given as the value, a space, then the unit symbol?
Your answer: 9286.89 m³
